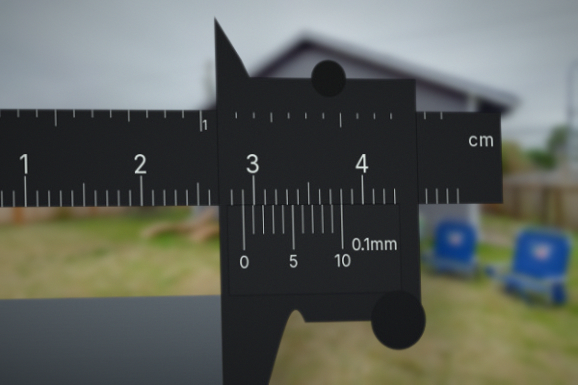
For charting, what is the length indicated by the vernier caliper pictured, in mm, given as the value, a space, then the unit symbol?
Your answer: 29.0 mm
